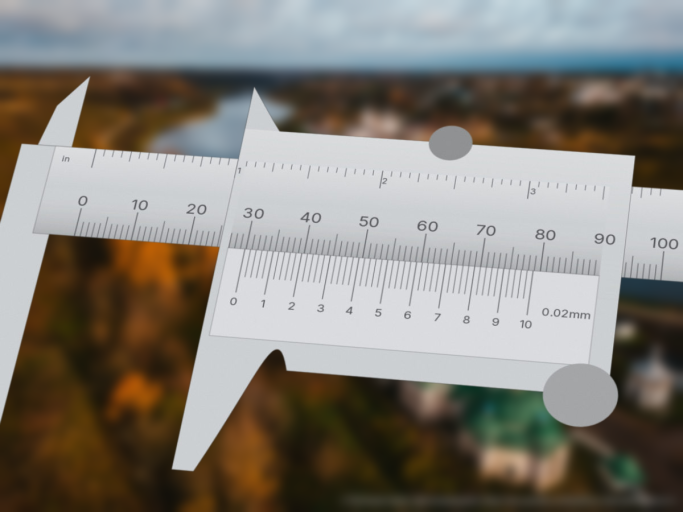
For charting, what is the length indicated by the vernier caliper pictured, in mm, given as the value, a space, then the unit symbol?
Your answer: 29.8 mm
